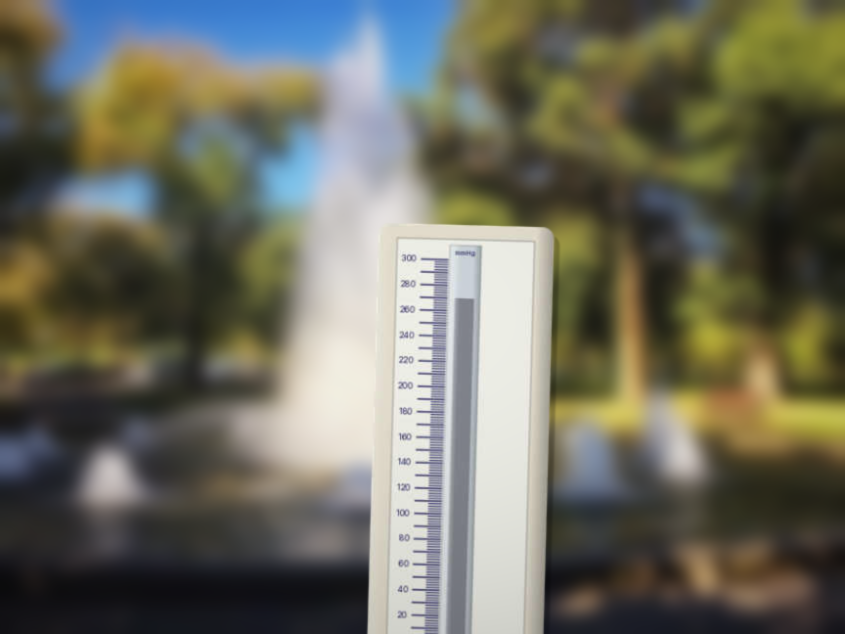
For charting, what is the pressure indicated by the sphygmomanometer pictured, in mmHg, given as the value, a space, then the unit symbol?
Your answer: 270 mmHg
